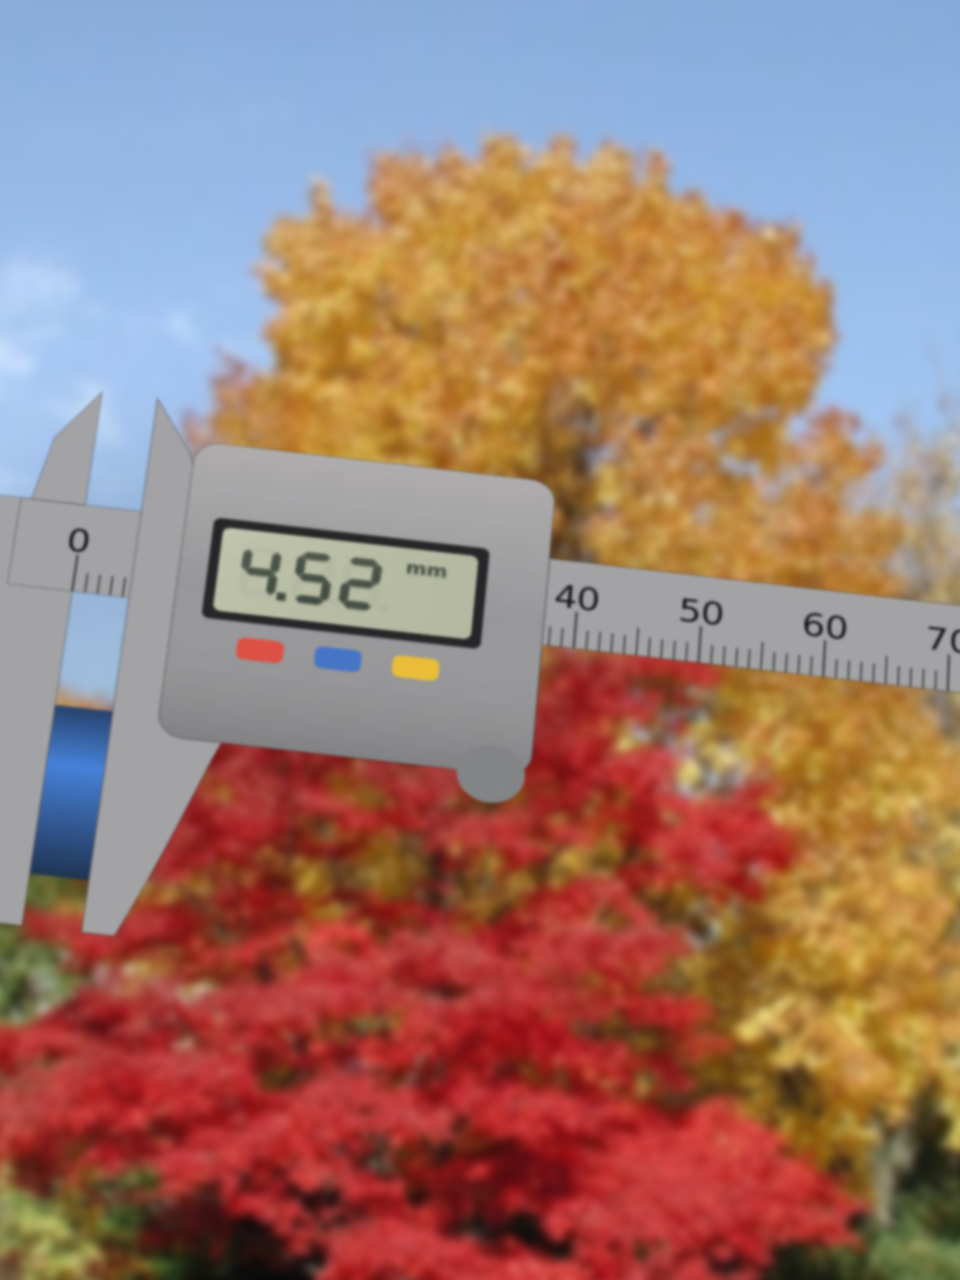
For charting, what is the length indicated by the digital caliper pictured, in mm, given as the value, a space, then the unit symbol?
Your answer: 4.52 mm
